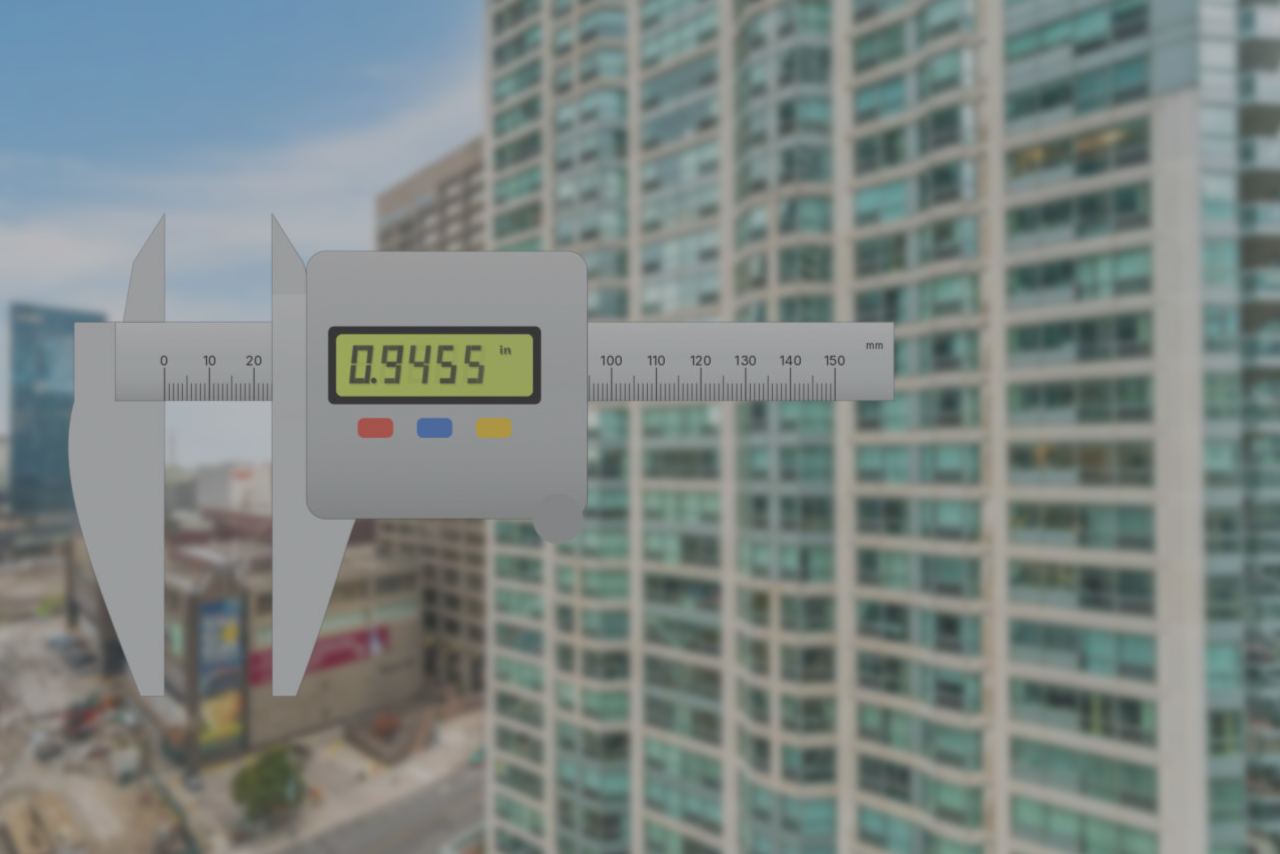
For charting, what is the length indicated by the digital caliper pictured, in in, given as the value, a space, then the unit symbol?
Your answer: 0.9455 in
